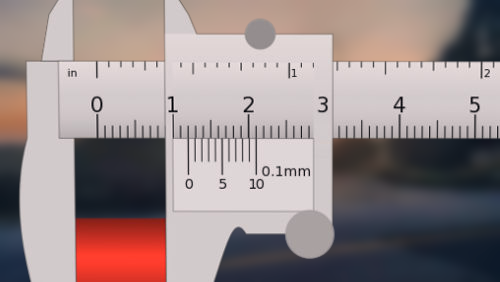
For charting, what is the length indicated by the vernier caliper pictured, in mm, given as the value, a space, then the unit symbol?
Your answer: 12.0 mm
